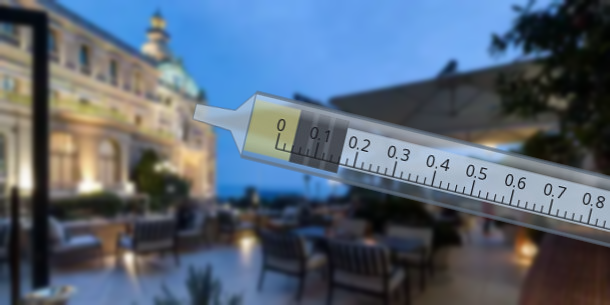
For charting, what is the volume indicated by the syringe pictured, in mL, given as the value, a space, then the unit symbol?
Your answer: 0.04 mL
